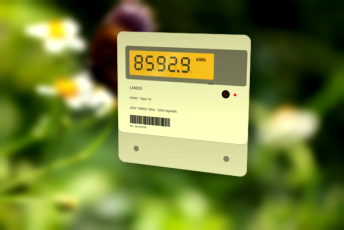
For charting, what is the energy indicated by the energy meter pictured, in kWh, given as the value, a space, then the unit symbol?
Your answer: 8592.9 kWh
